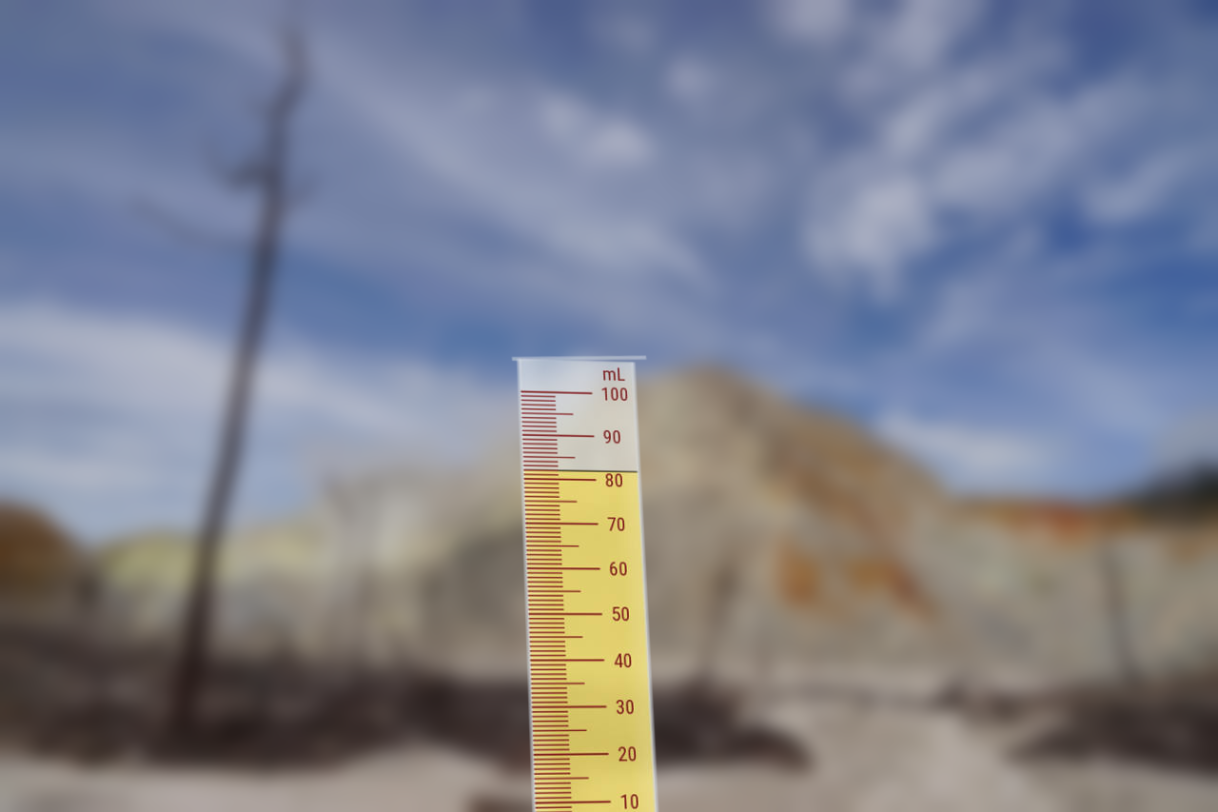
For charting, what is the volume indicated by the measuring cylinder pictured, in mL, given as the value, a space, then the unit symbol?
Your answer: 82 mL
